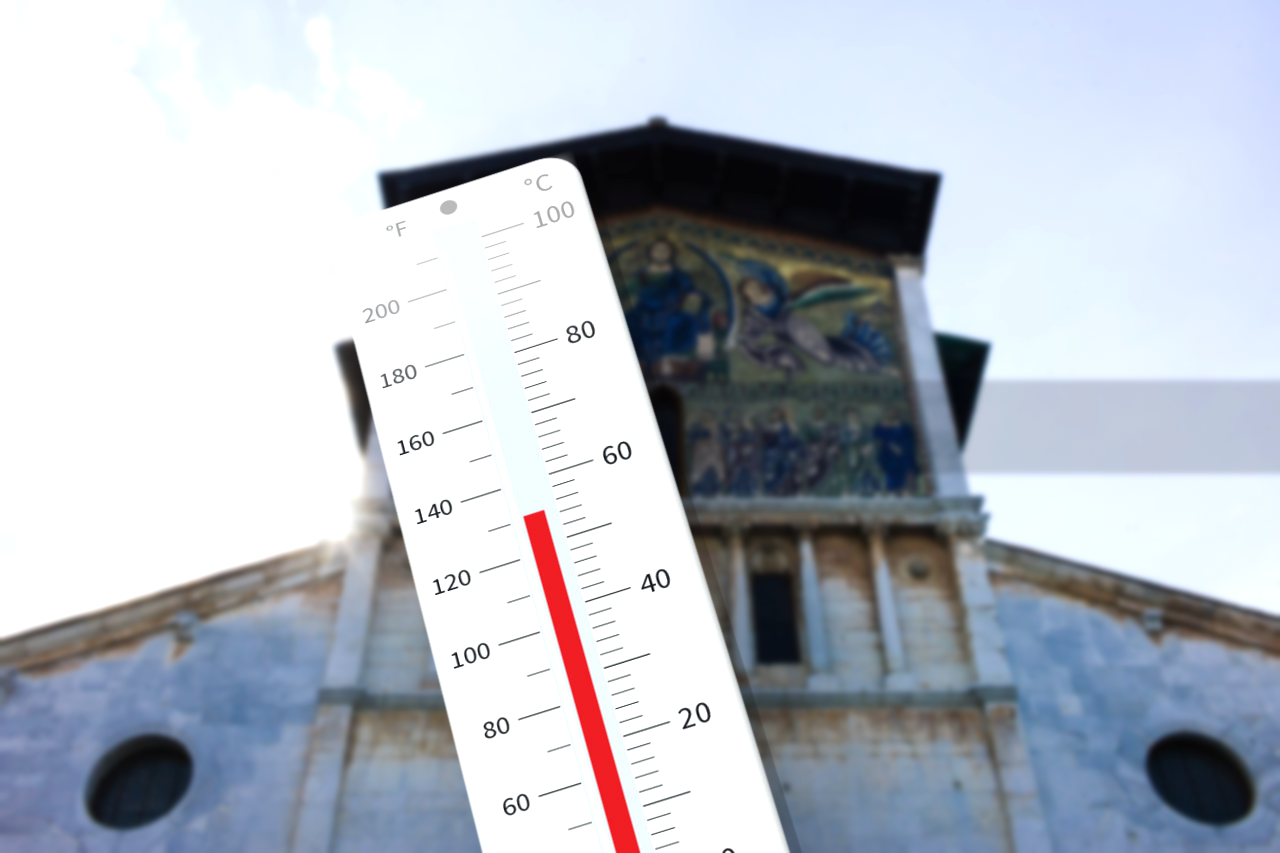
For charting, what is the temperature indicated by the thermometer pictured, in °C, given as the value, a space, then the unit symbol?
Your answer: 55 °C
